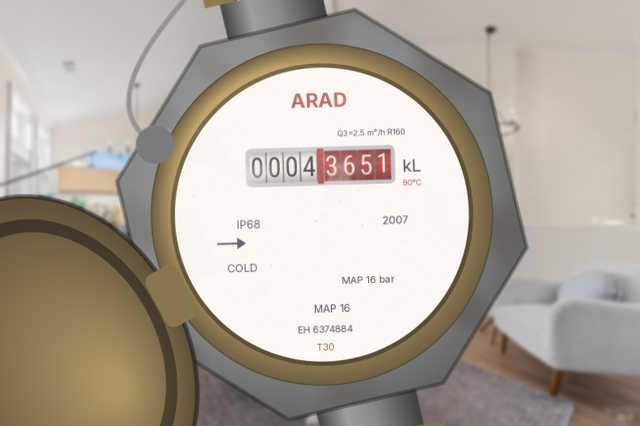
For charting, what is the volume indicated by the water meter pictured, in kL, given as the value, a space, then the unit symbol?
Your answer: 4.3651 kL
